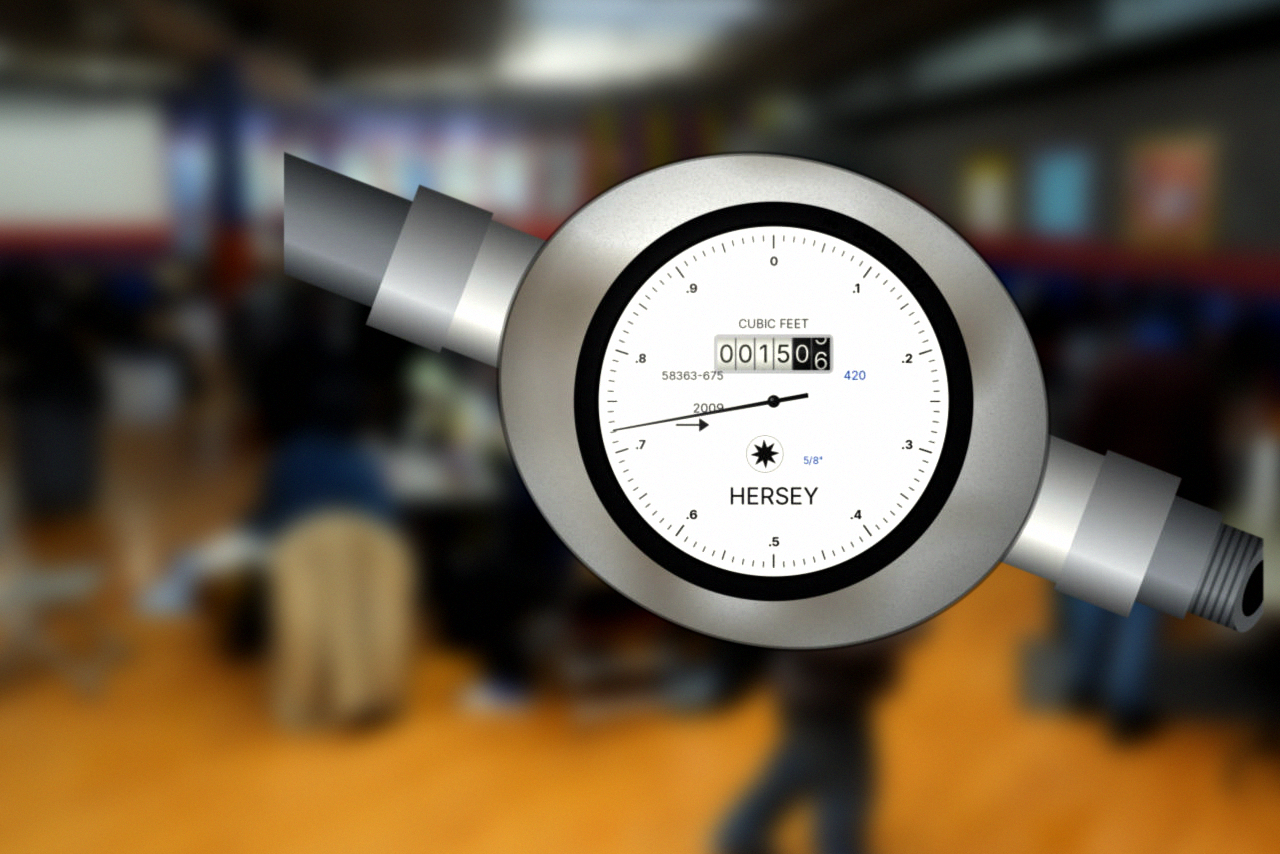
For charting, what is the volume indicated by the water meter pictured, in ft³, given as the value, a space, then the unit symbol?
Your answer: 1505.72 ft³
